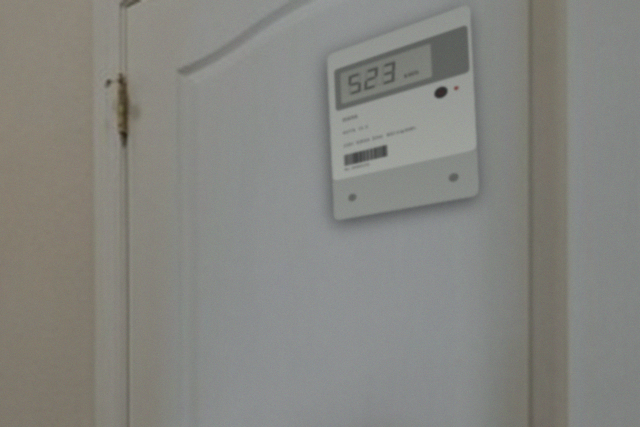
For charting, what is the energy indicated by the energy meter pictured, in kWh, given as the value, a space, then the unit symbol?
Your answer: 523 kWh
